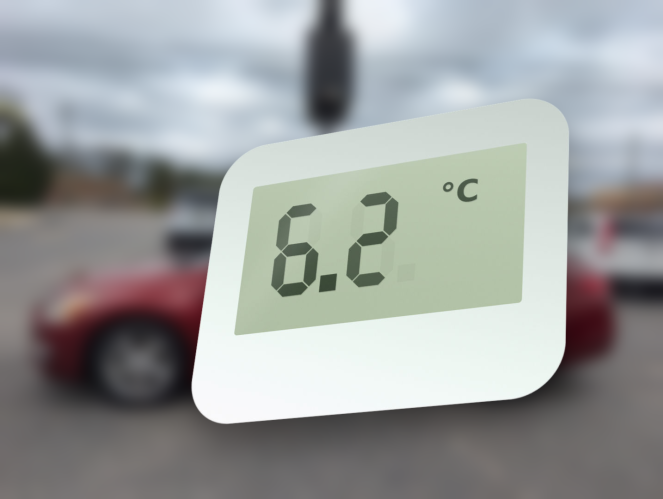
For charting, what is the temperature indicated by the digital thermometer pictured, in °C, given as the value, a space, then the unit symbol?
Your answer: 6.2 °C
